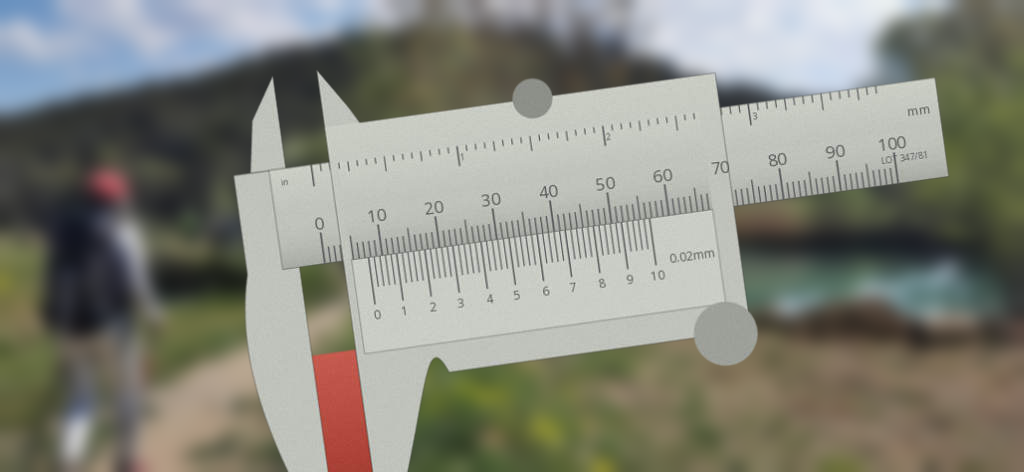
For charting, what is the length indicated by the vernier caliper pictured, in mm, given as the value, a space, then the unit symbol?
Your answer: 7.6 mm
